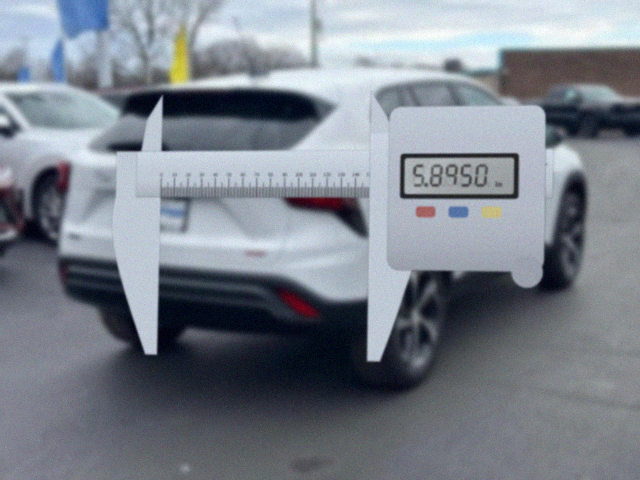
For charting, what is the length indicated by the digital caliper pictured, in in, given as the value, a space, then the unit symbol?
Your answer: 5.8950 in
